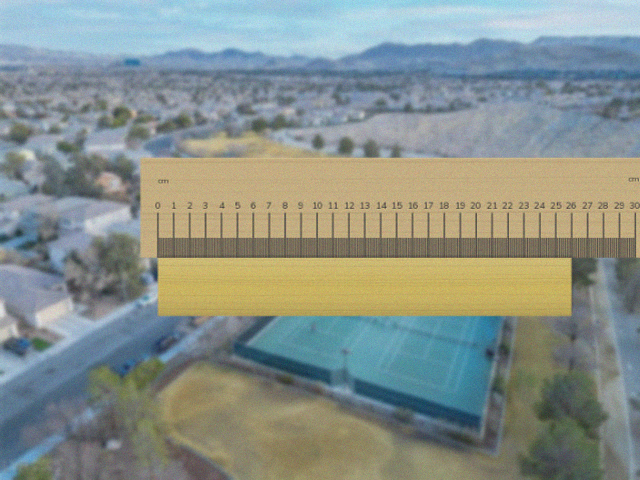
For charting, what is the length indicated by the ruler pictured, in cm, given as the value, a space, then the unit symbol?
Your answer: 26 cm
